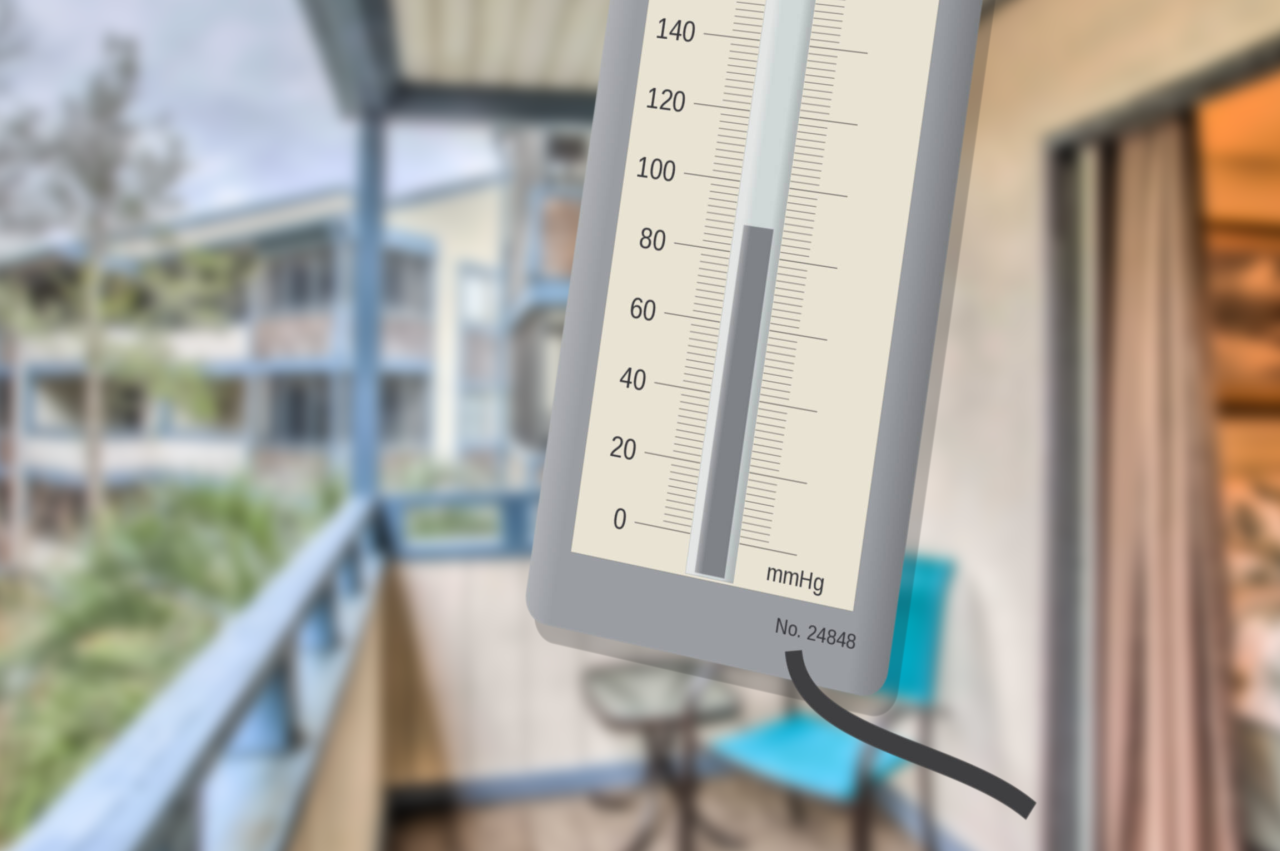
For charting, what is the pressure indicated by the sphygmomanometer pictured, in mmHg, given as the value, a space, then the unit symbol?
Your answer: 88 mmHg
